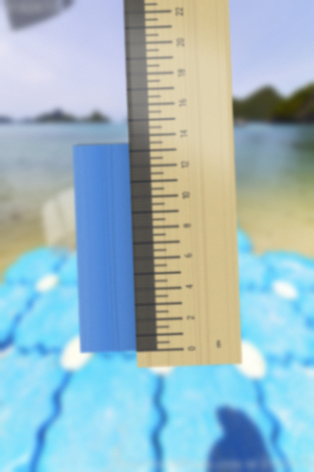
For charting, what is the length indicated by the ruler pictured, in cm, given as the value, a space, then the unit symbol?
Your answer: 13.5 cm
